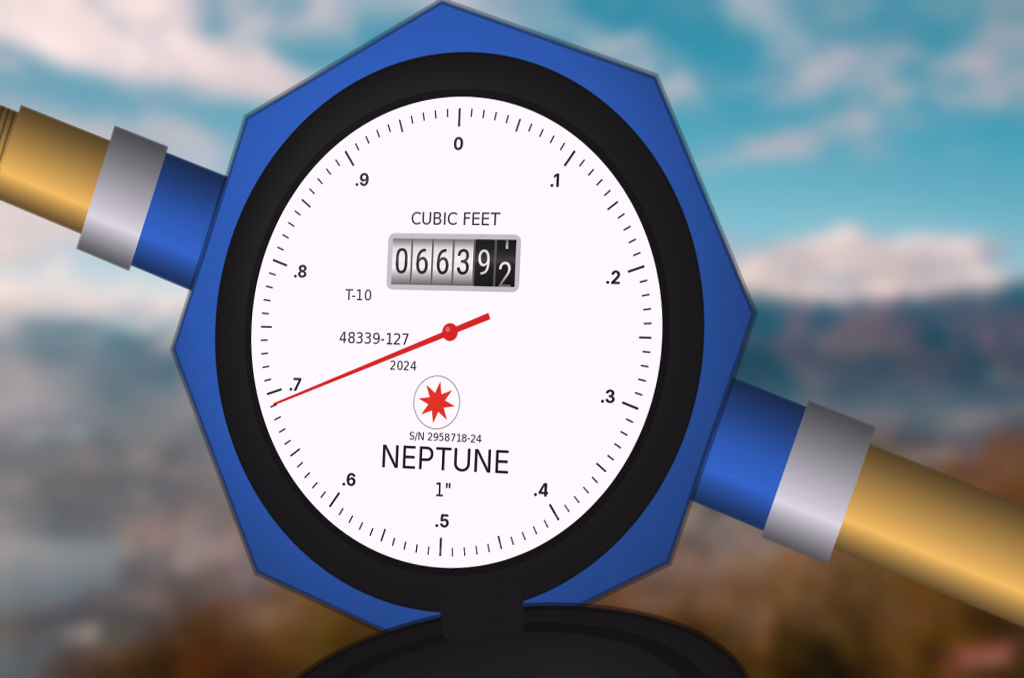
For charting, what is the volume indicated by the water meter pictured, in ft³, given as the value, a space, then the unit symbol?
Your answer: 66391.69 ft³
